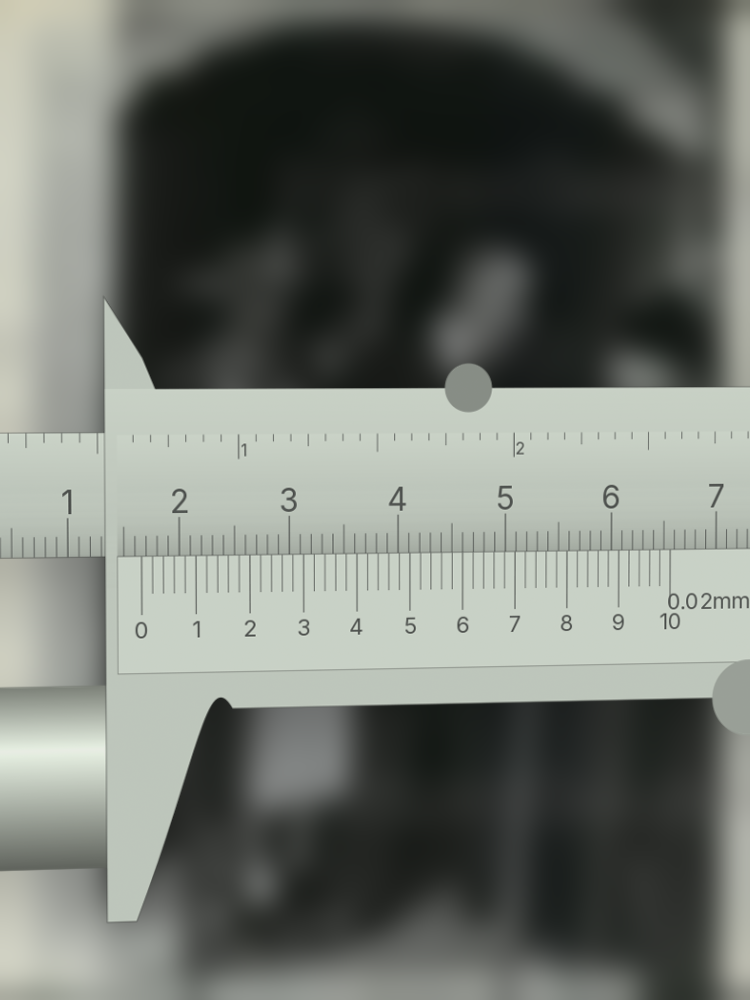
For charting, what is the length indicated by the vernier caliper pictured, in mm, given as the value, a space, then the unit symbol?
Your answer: 16.6 mm
